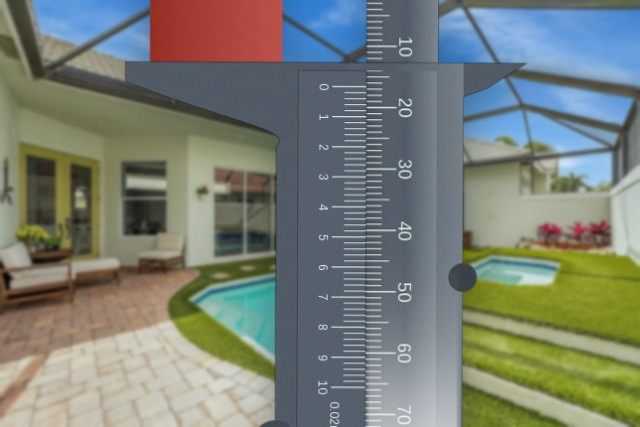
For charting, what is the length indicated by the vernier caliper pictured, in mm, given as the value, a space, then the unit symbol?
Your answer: 16.6 mm
